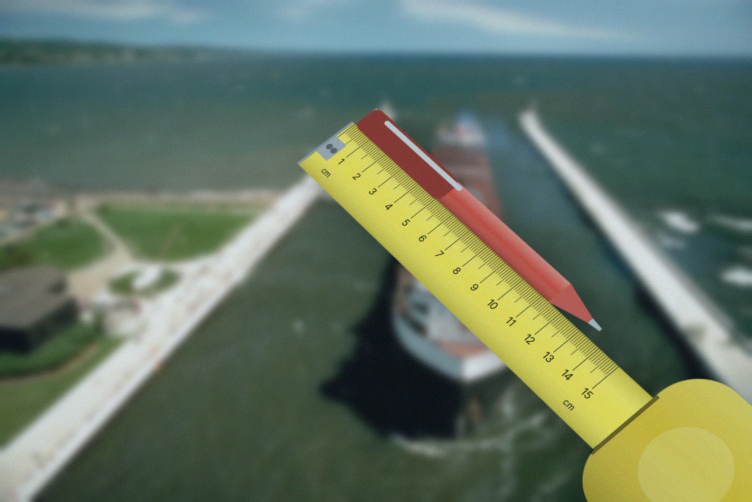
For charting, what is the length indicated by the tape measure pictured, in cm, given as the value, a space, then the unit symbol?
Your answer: 13.5 cm
